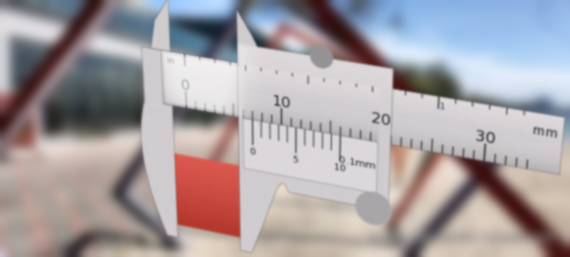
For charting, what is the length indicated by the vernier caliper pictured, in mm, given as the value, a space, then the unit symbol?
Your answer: 7.0 mm
